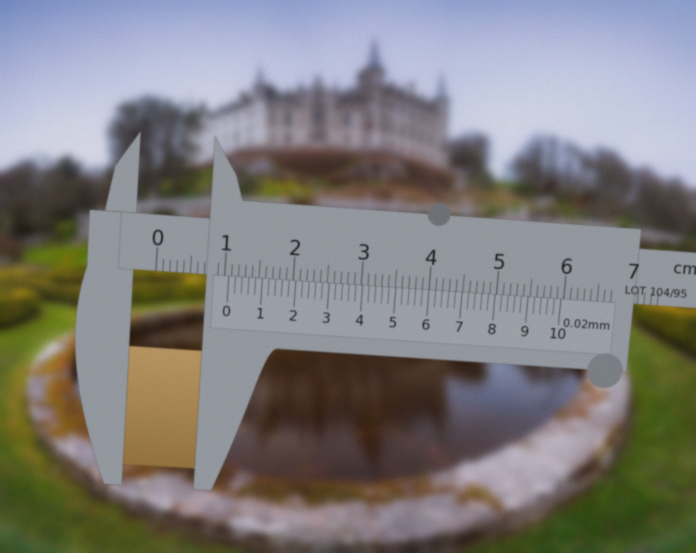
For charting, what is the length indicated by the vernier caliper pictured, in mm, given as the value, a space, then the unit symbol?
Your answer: 10.6 mm
